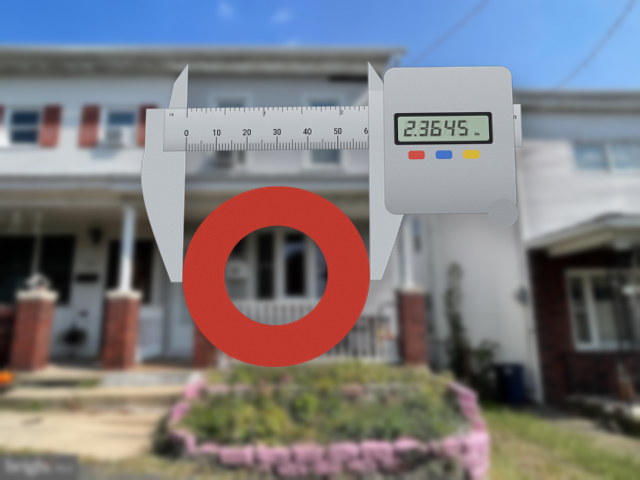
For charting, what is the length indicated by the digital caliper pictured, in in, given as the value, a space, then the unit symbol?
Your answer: 2.3645 in
